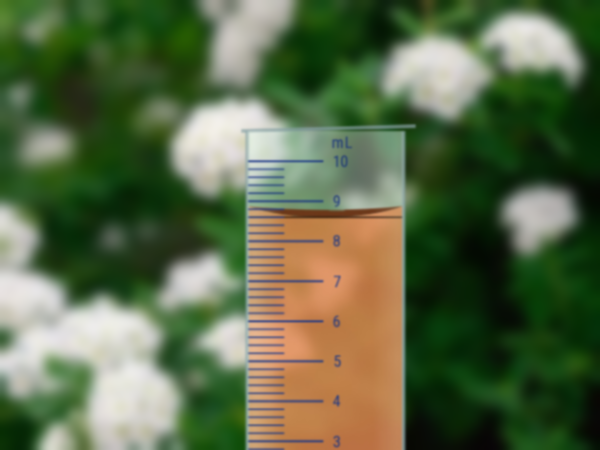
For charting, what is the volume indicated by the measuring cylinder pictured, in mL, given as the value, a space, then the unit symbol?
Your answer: 8.6 mL
